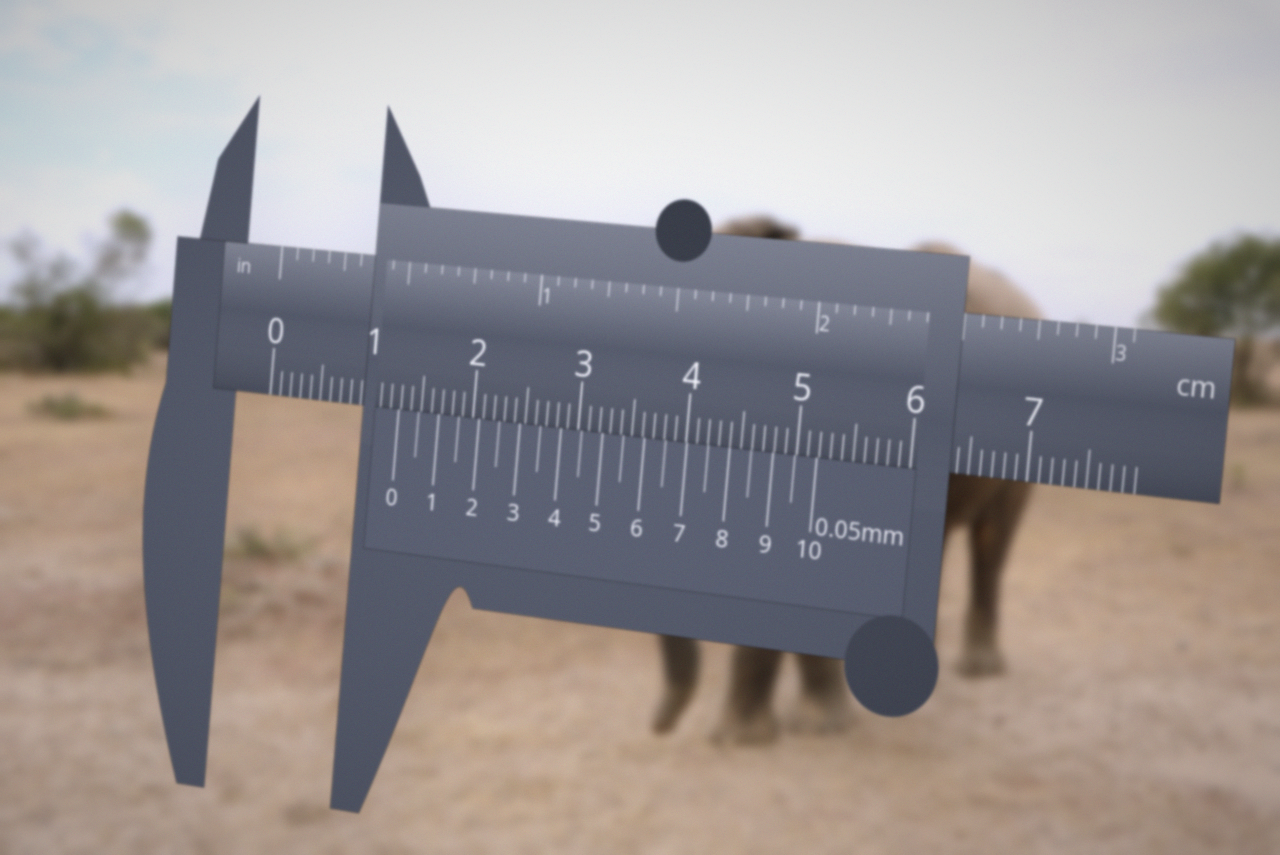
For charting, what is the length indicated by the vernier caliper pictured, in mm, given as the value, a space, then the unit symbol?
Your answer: 12.8 mm
